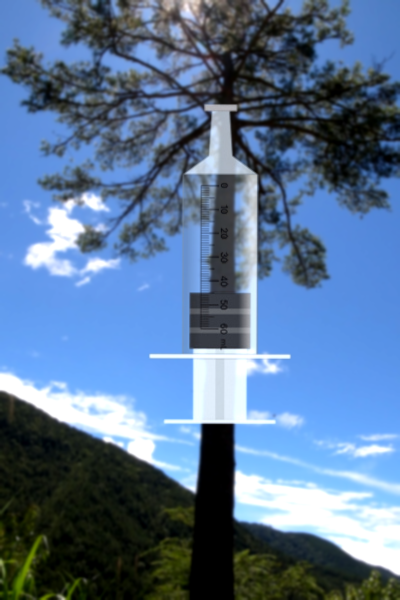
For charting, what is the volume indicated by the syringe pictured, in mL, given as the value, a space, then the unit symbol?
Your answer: 45 mL
